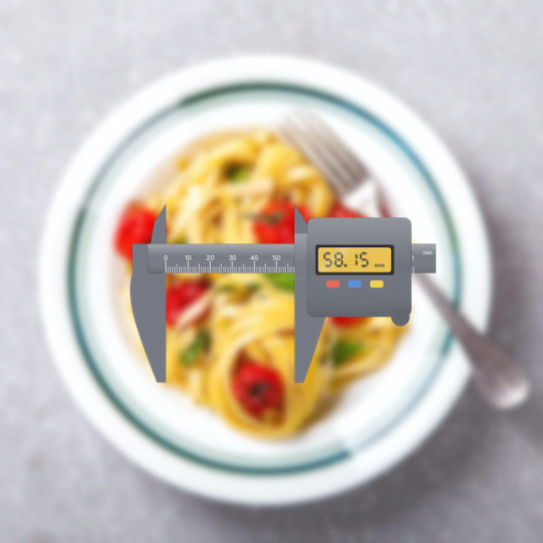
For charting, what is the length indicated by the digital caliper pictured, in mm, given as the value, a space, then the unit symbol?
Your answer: 58.15 mm
